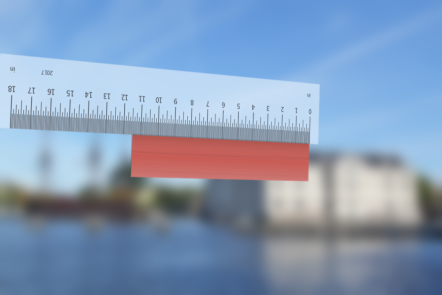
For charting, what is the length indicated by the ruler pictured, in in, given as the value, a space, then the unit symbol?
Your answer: 11.5 in
